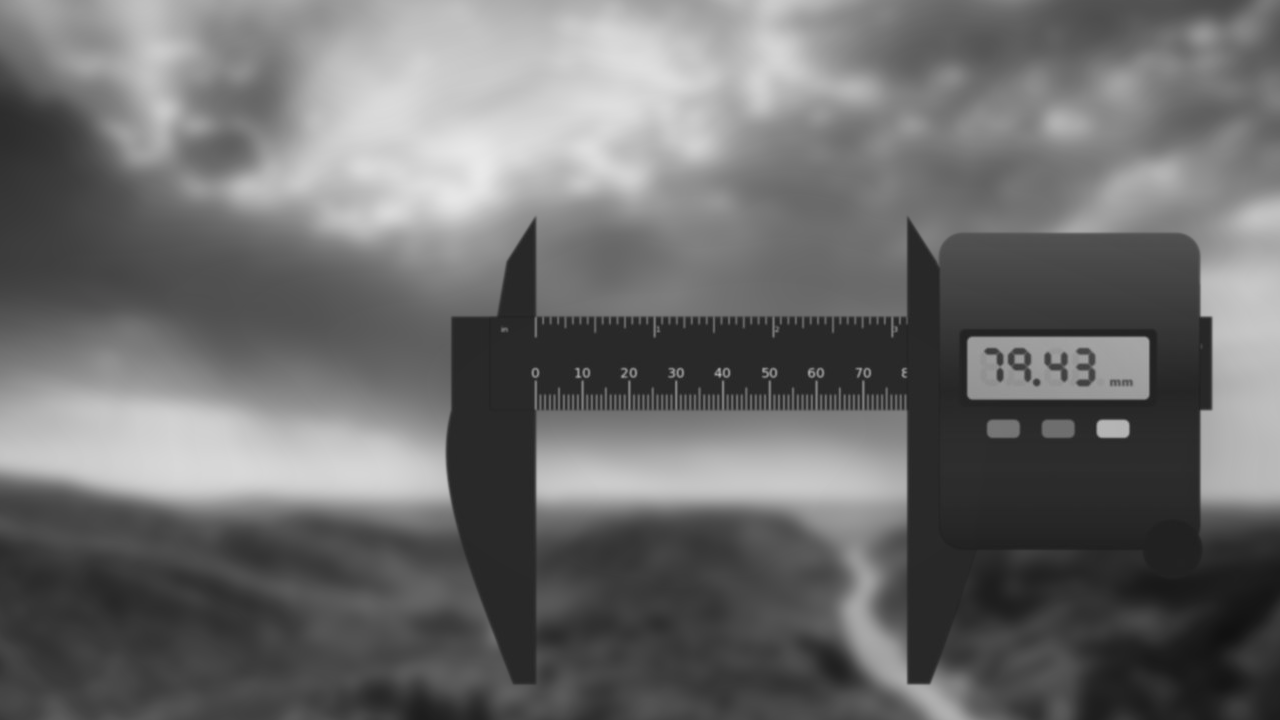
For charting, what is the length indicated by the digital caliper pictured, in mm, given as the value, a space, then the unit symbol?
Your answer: 79.43 mm
